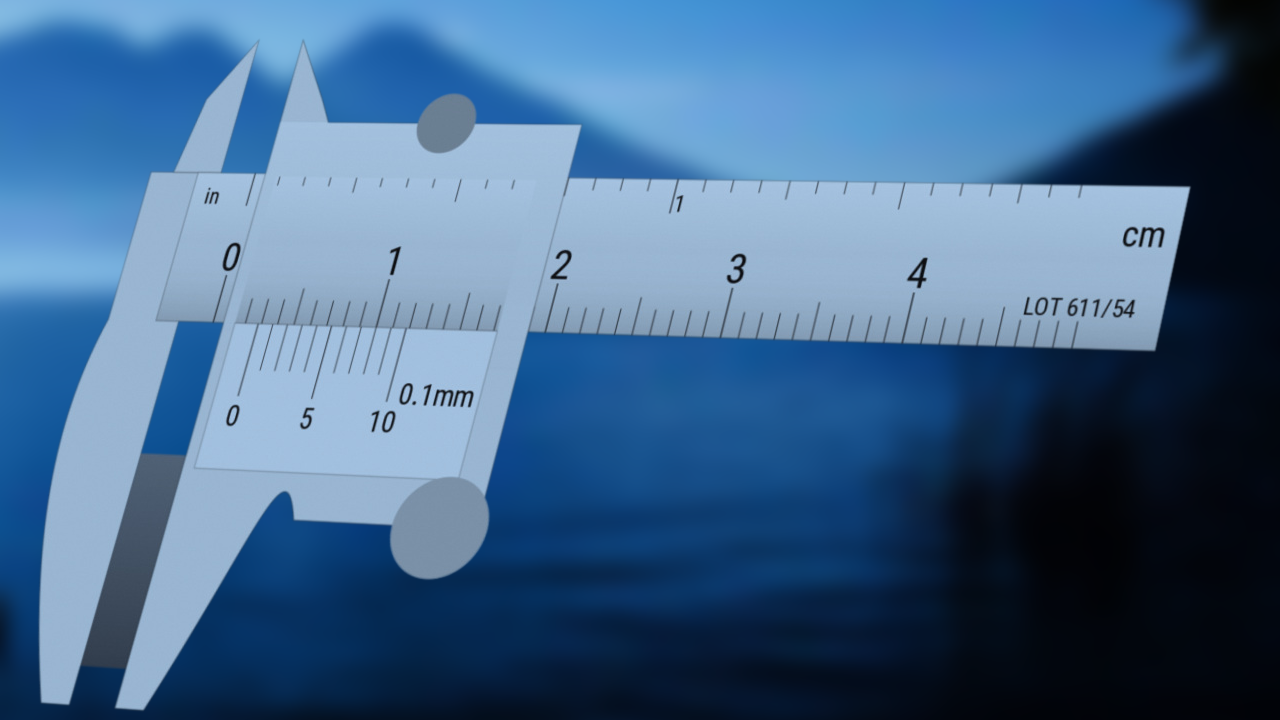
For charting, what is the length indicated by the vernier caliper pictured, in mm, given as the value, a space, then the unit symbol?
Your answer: 2.8 mm
